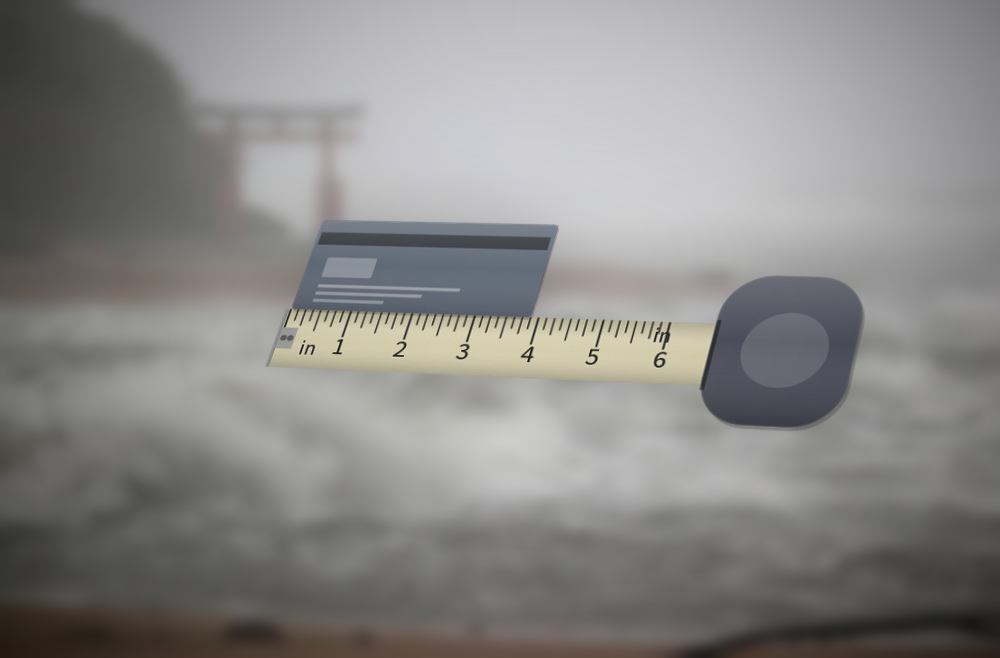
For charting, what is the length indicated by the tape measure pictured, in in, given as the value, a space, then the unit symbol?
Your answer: 3.875 in
